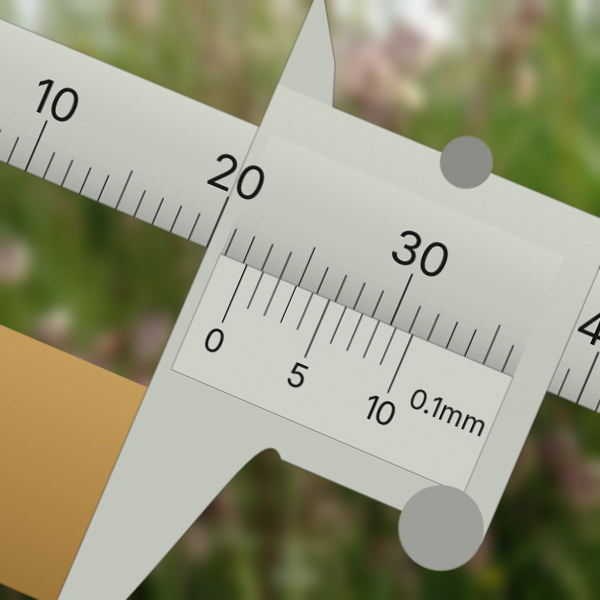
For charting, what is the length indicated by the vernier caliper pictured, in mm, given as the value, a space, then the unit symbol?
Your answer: 22.2 mm
